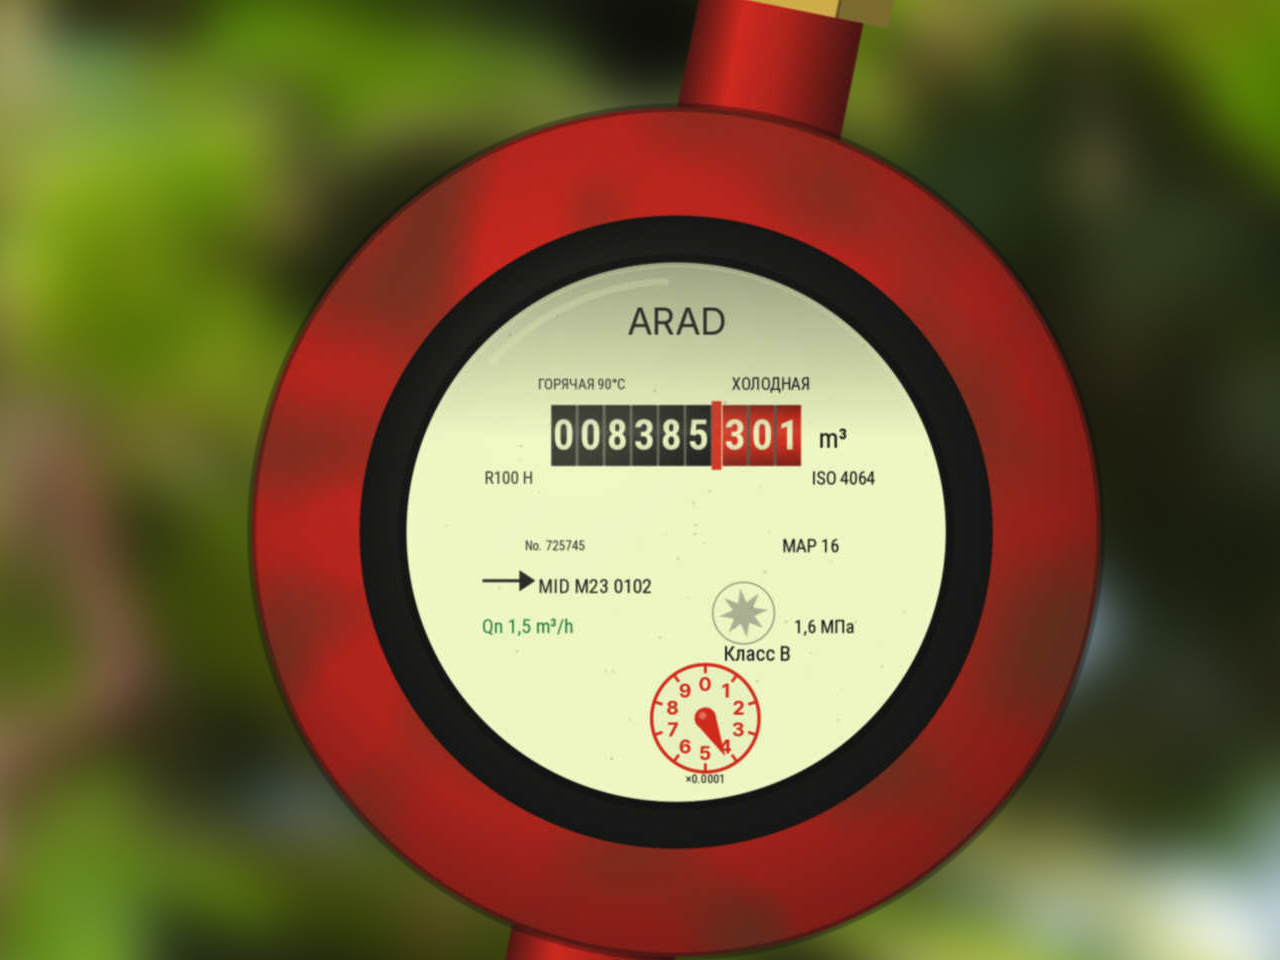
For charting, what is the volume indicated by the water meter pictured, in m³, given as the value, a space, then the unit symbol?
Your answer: 8385.3014 m³
